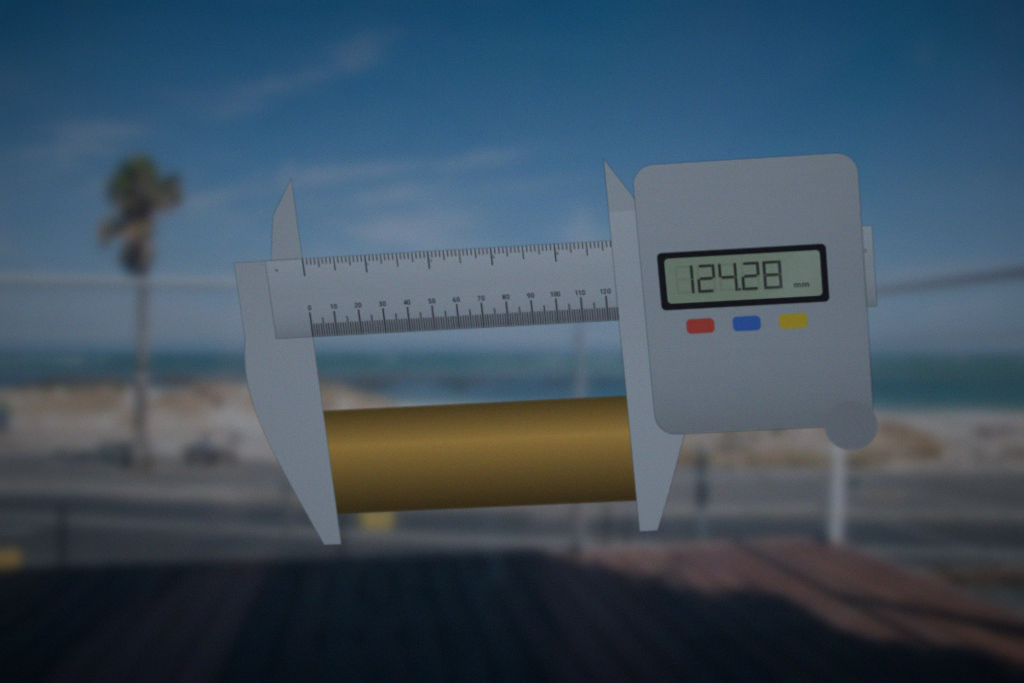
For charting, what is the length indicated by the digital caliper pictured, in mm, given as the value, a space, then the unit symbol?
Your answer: 124.28 mm
